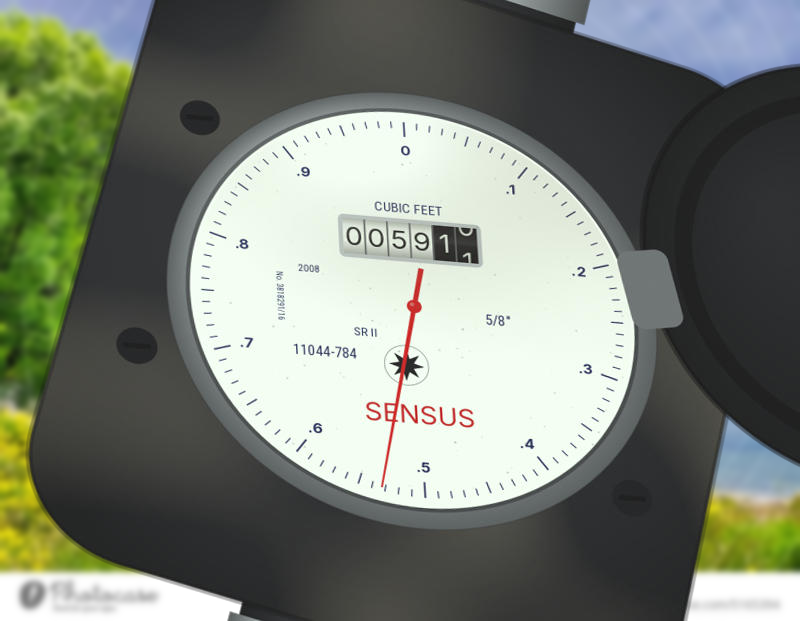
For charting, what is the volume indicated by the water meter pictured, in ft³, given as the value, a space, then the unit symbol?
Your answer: 5910.53 ft³
